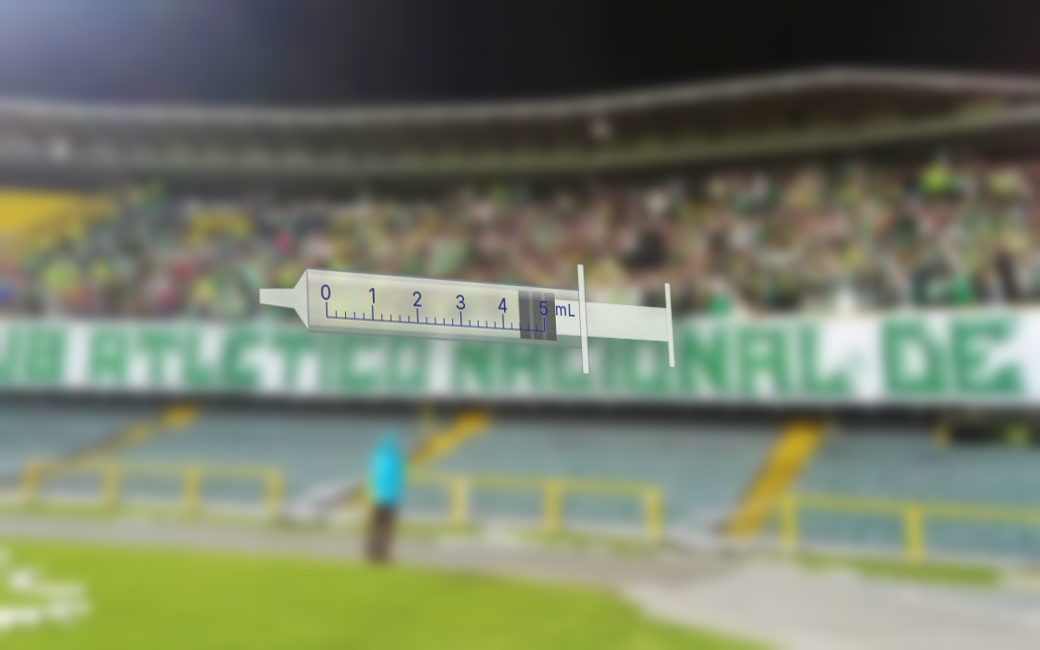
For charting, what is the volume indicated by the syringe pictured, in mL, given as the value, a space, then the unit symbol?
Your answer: 4.4 mL
